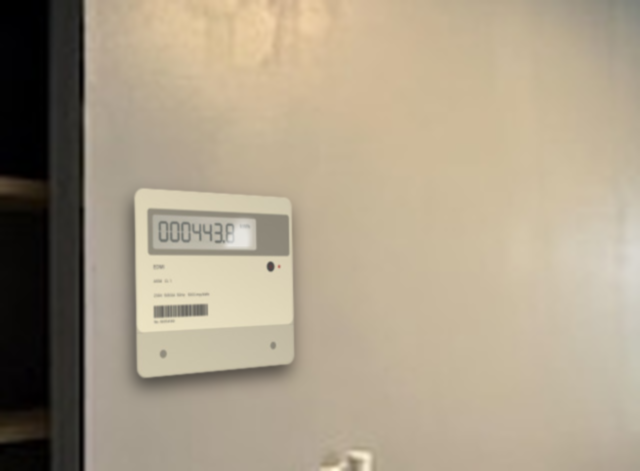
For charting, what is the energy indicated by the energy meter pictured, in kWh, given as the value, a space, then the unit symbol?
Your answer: 443.8 kWh
